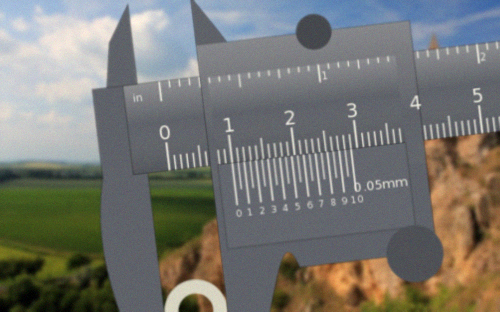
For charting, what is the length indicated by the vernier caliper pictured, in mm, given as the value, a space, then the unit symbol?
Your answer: 10.0 mm
